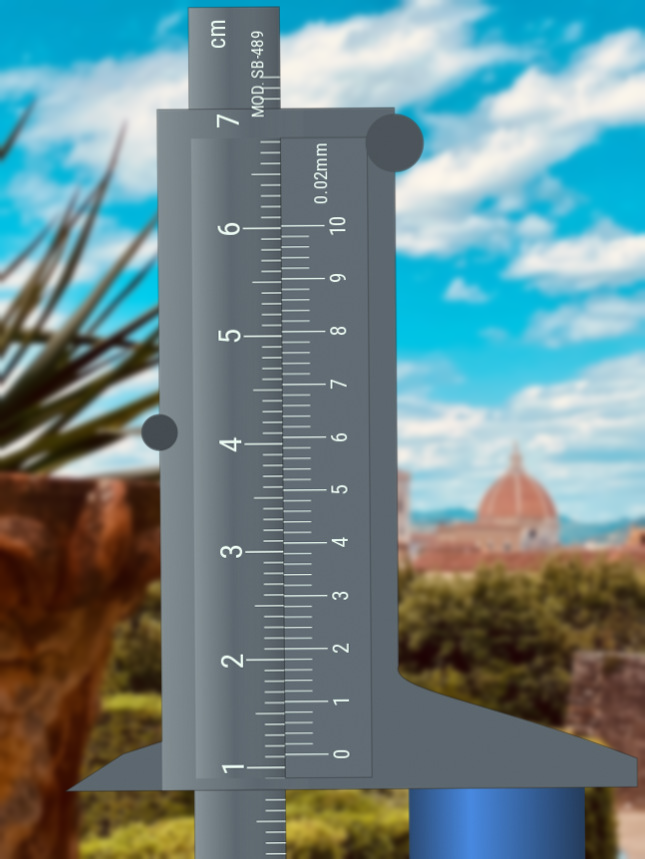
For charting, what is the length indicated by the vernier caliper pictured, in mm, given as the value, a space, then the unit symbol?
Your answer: 11.2 mm
